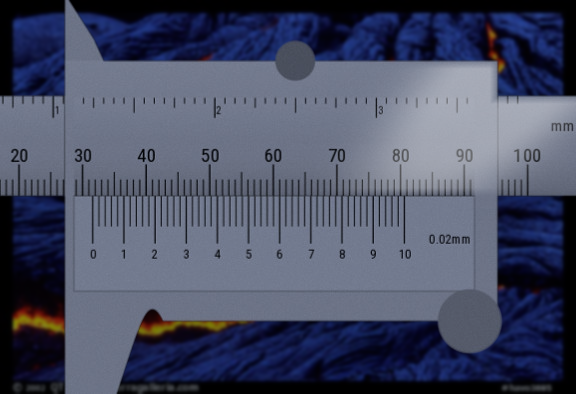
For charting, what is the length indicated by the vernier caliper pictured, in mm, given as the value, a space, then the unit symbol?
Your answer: 31.6 mm
